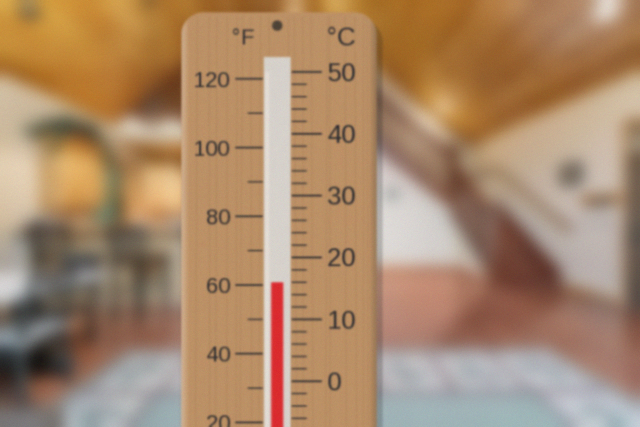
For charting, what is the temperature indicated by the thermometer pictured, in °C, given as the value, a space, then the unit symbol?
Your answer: 16 °C
